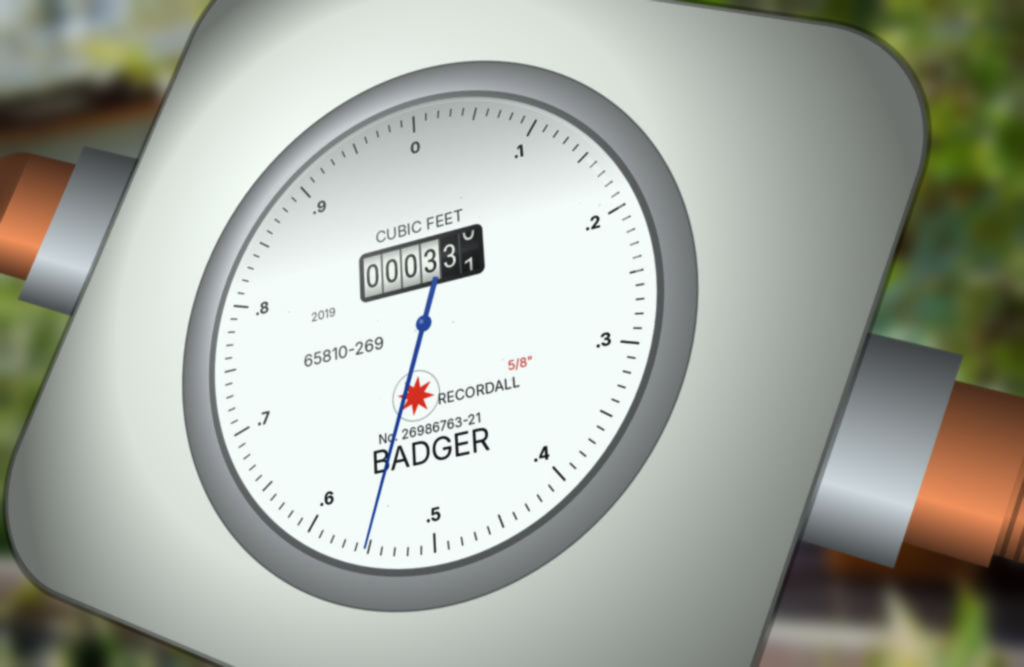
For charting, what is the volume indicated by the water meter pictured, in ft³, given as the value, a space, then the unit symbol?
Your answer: 330.55 ft³
